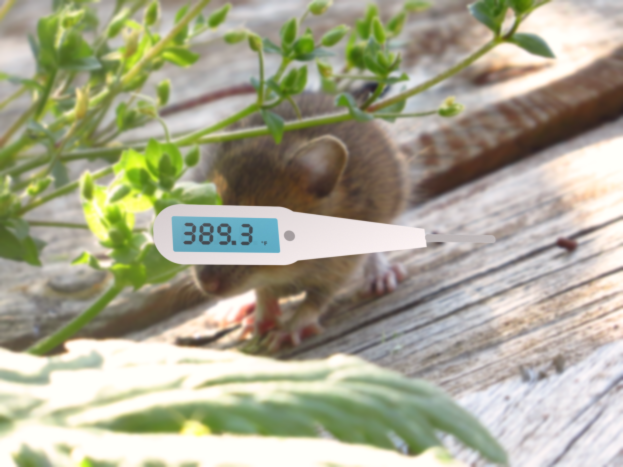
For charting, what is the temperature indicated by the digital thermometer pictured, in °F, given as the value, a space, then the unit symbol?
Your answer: 389.3 °F
